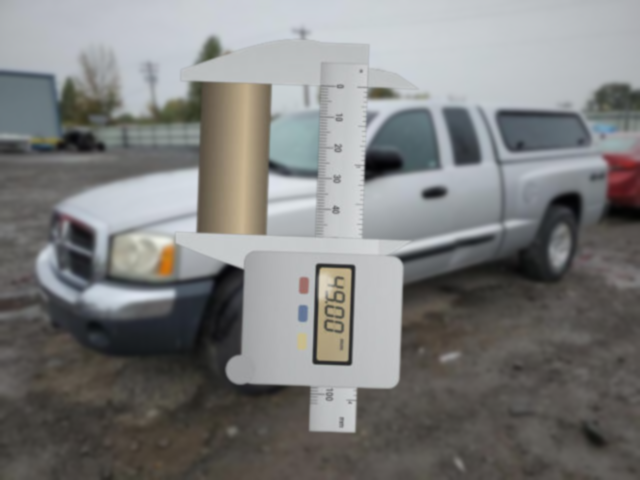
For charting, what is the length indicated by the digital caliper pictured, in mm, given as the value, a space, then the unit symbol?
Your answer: 49.00 mm
